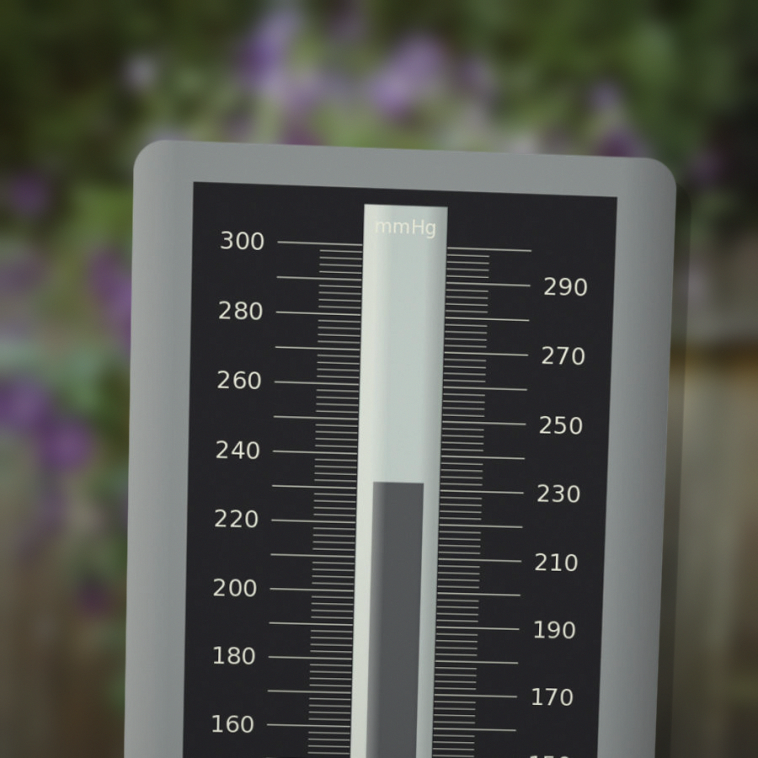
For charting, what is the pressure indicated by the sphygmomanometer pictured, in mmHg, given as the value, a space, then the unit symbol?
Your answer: 232 mmHg
